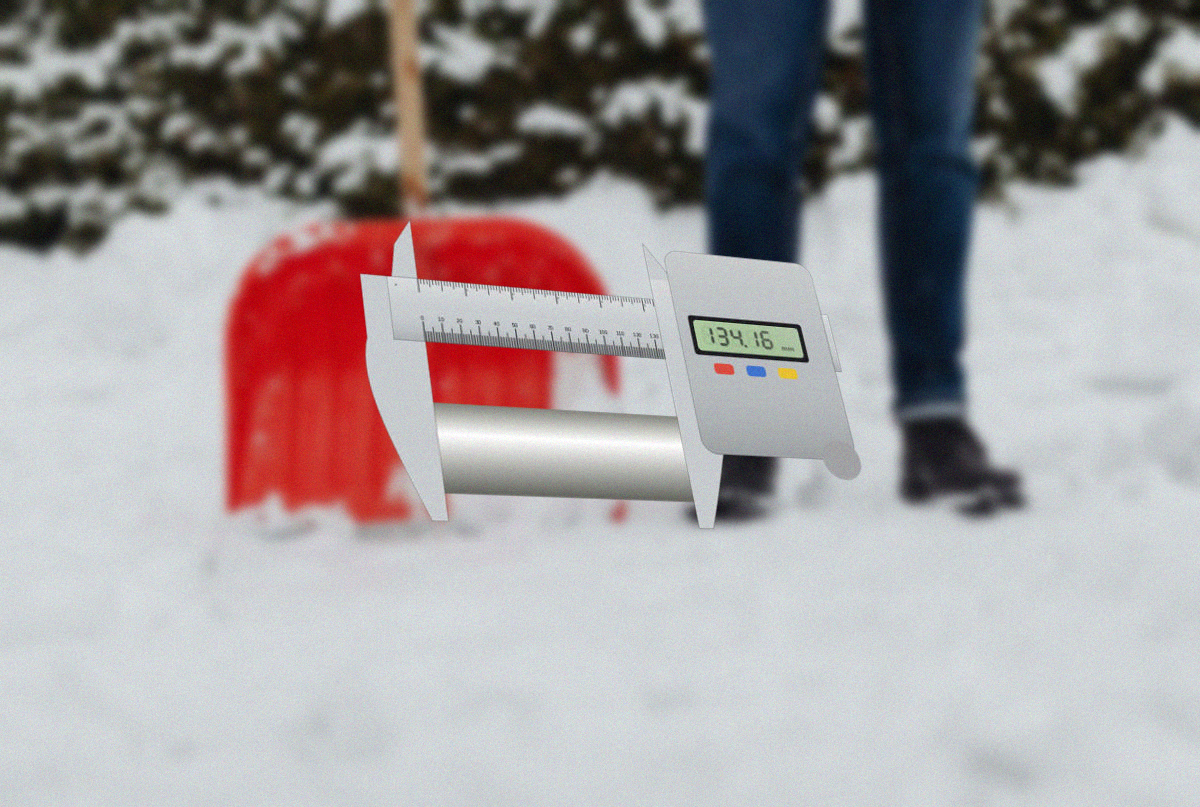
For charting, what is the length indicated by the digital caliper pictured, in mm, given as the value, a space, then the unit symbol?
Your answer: 134.16 mm
